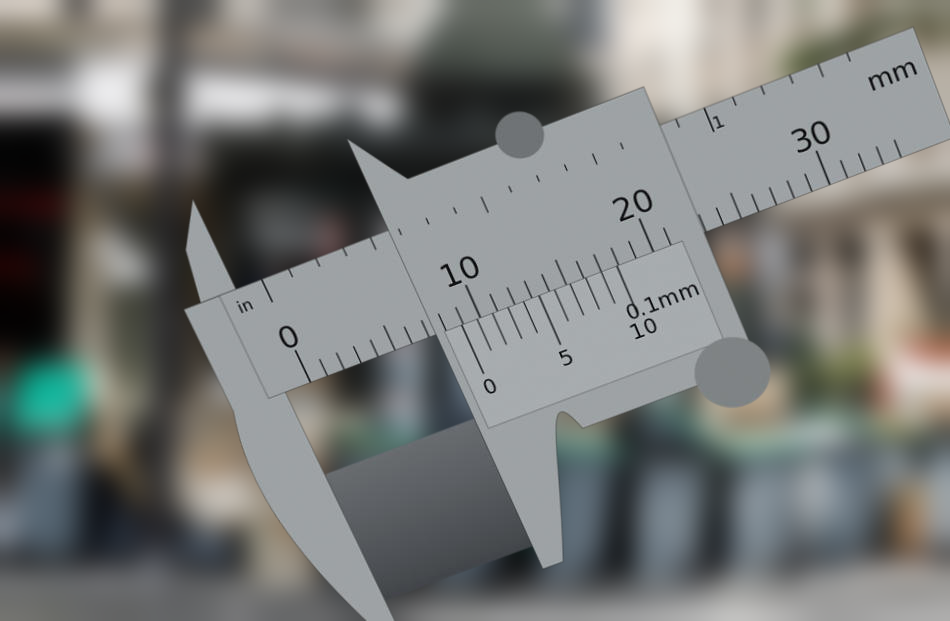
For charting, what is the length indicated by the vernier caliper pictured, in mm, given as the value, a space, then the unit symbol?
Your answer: 8.9 mm
